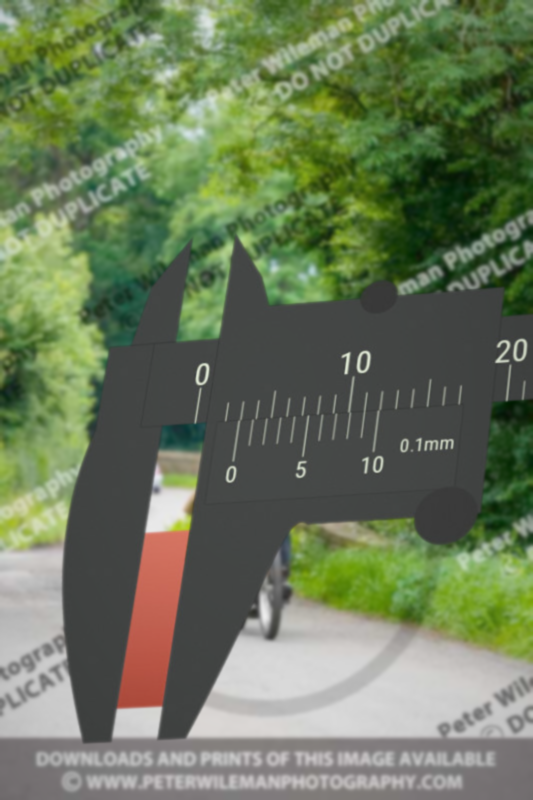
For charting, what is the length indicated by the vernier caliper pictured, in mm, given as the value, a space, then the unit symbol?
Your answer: 2.9 mm
